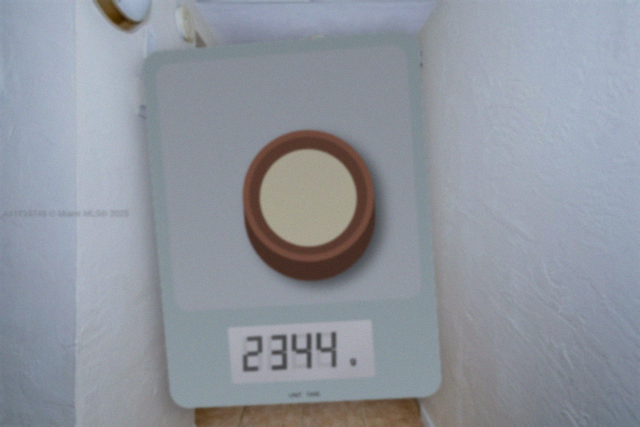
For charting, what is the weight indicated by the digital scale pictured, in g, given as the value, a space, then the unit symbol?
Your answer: 2344 g
